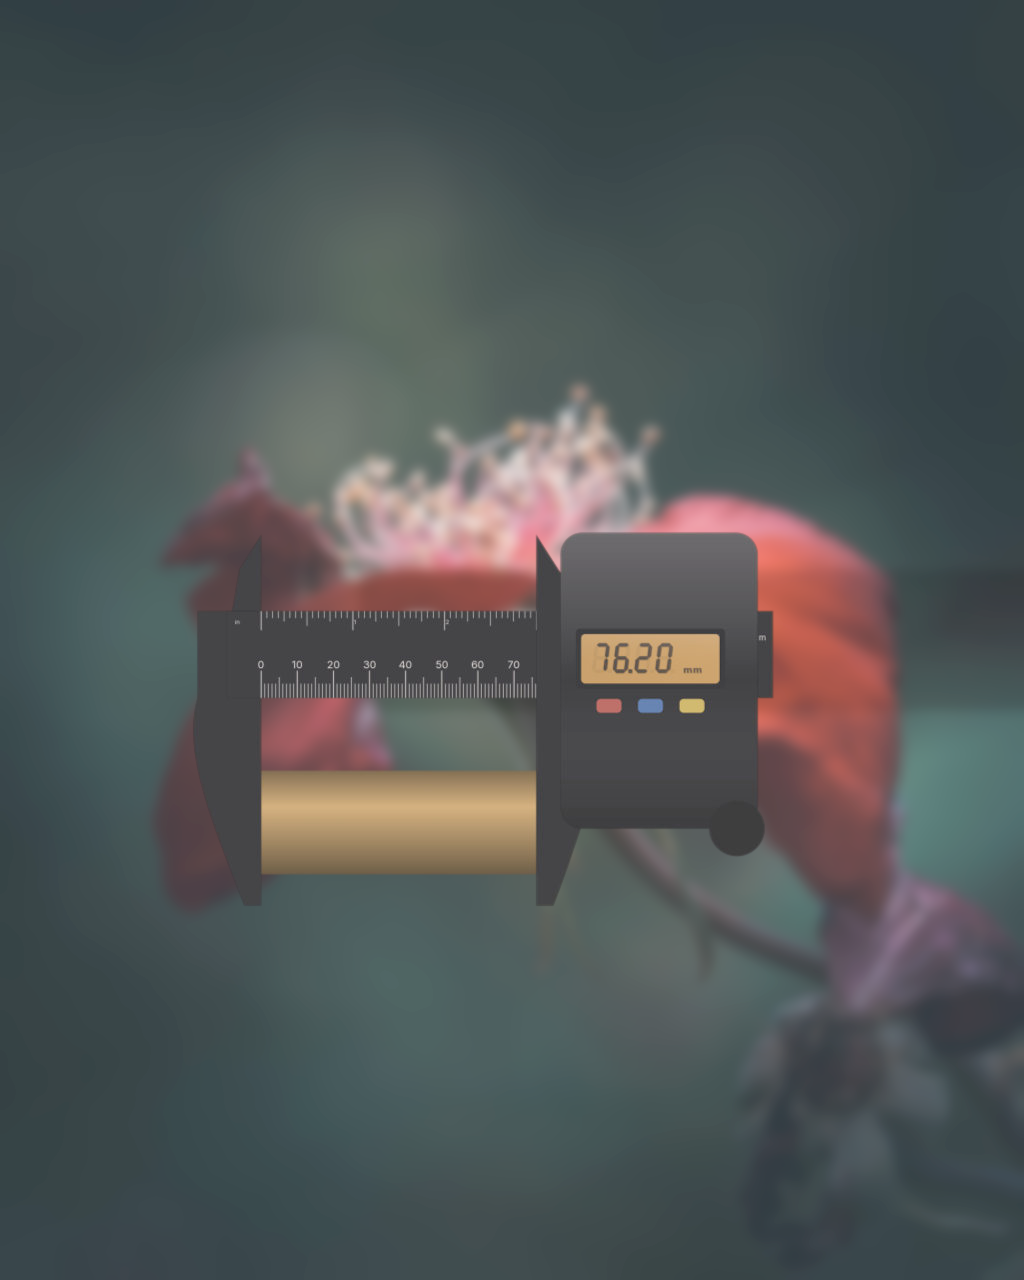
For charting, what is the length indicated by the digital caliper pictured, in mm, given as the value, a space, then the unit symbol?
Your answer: 76.20 mm
